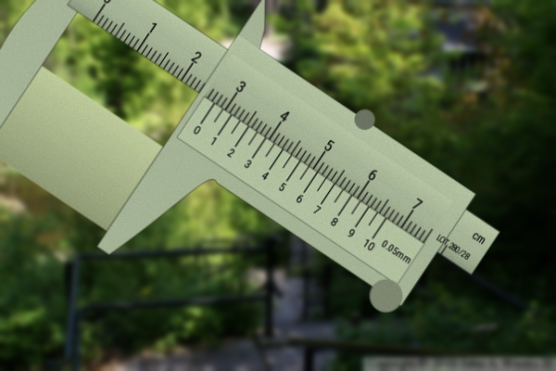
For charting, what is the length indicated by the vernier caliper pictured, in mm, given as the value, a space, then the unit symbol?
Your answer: 27.6 mm
